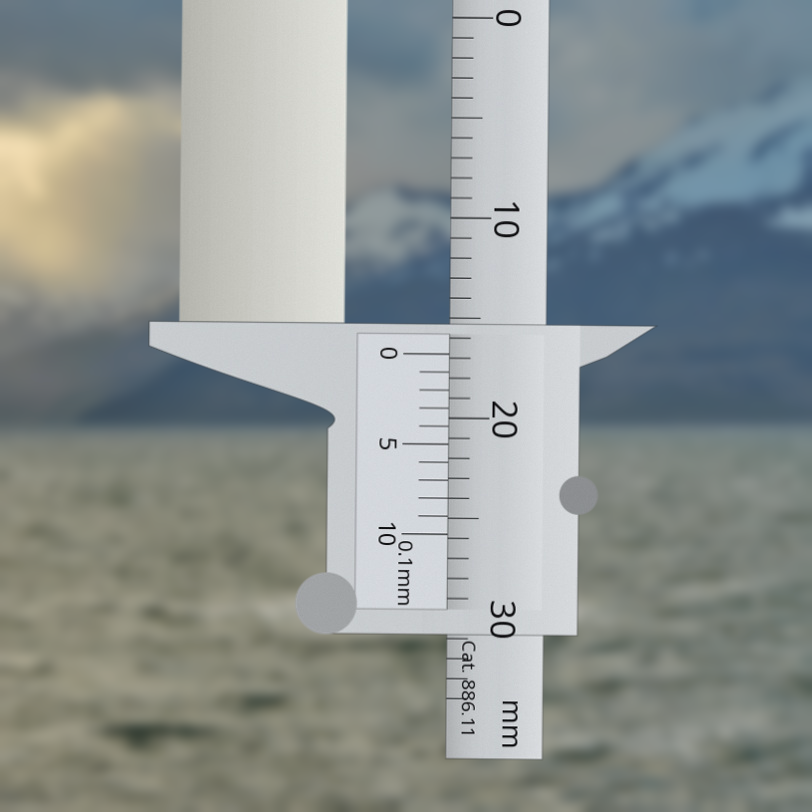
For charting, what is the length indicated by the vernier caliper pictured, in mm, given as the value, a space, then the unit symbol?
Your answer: 16.8 mm
